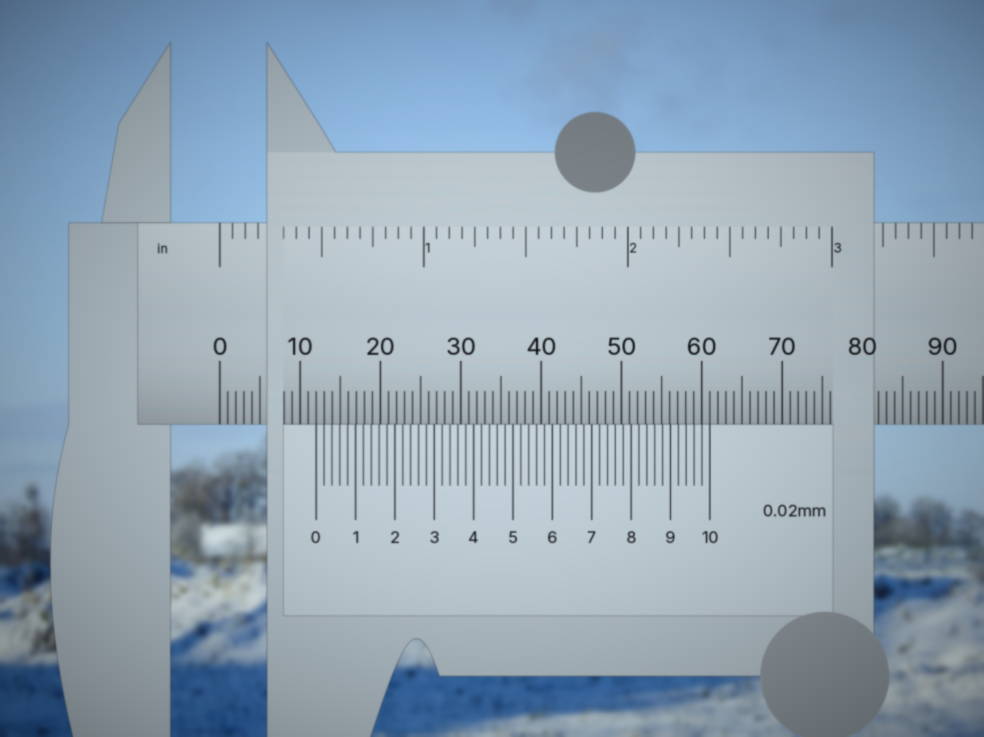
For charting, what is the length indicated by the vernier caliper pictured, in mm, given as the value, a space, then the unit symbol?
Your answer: 12.0 mm
